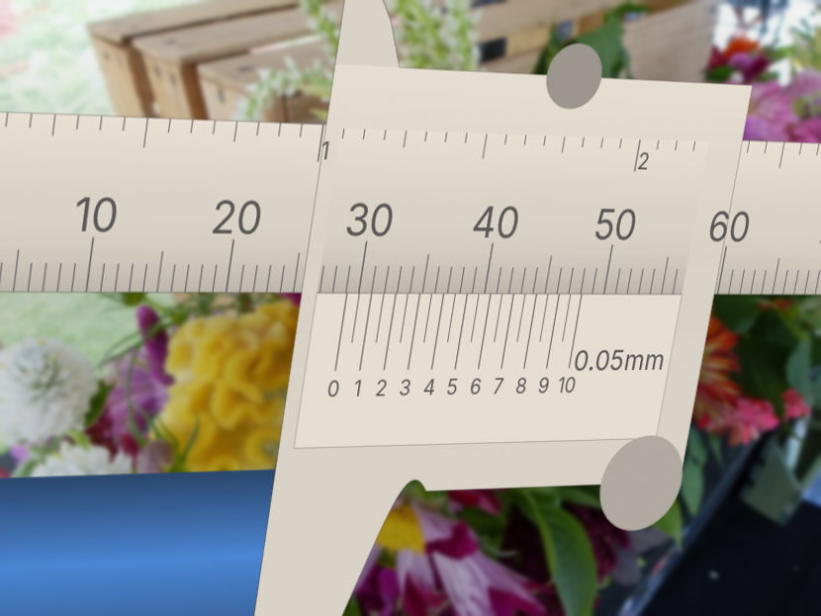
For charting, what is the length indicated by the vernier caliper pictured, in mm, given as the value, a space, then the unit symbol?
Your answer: 29.1 mm
